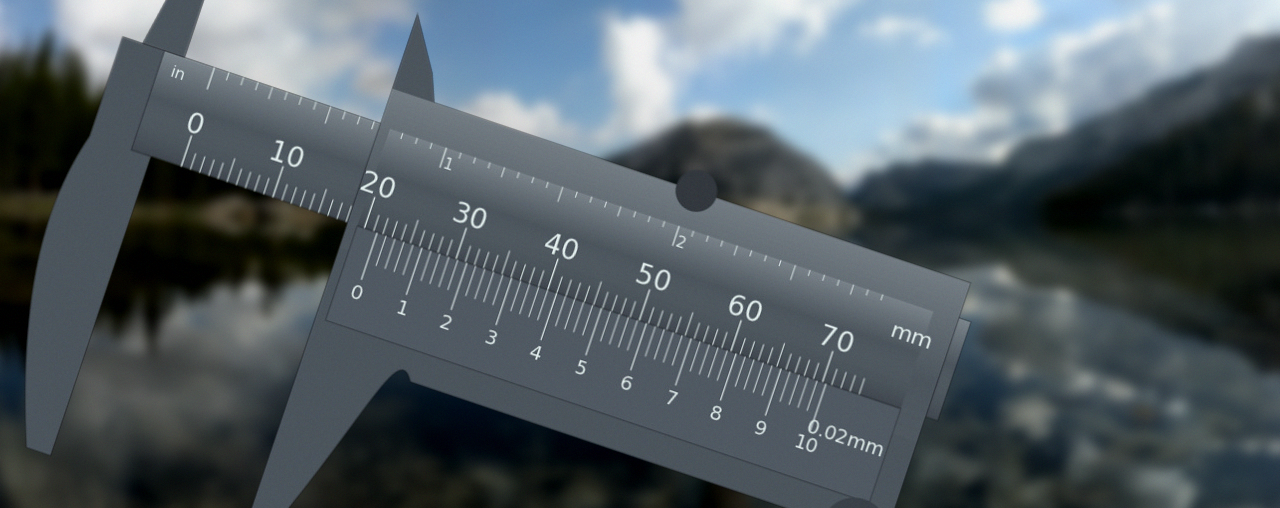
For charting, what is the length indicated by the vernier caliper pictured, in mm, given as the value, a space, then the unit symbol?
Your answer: 21.4 mm
